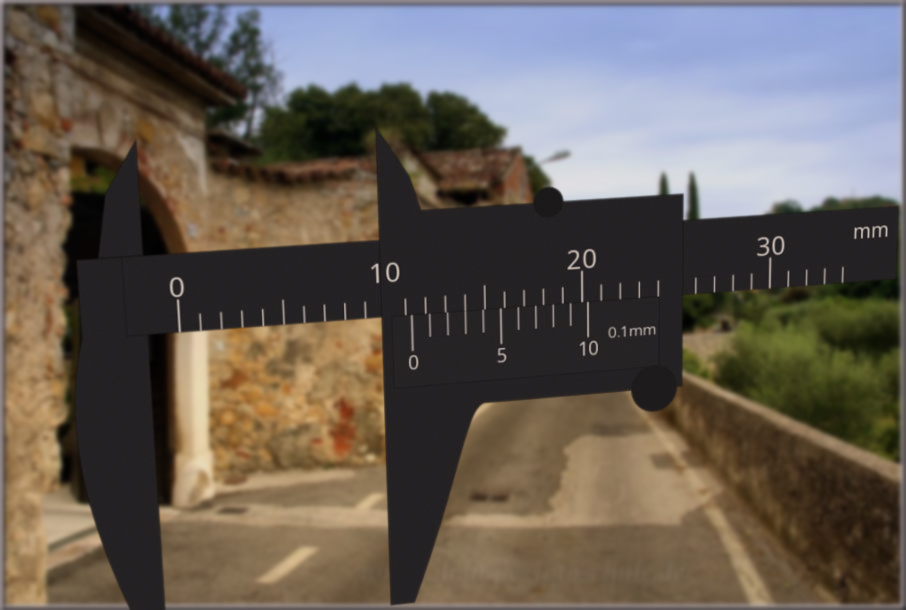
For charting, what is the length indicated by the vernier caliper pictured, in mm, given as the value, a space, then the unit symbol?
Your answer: 11.3 mm
